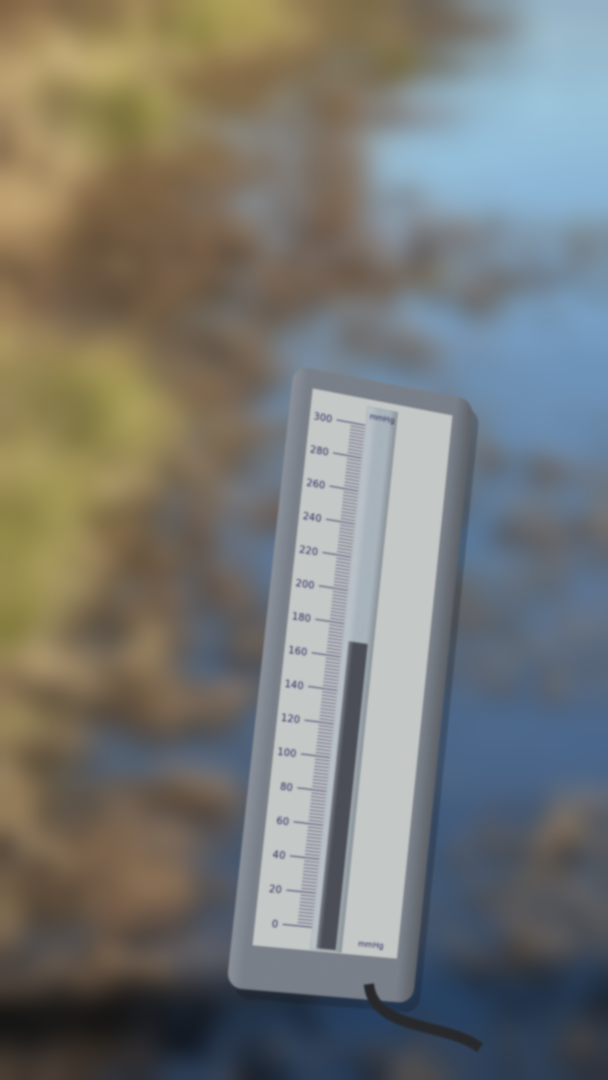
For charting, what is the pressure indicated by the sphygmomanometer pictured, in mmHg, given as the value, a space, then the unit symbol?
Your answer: 170 mmHg
